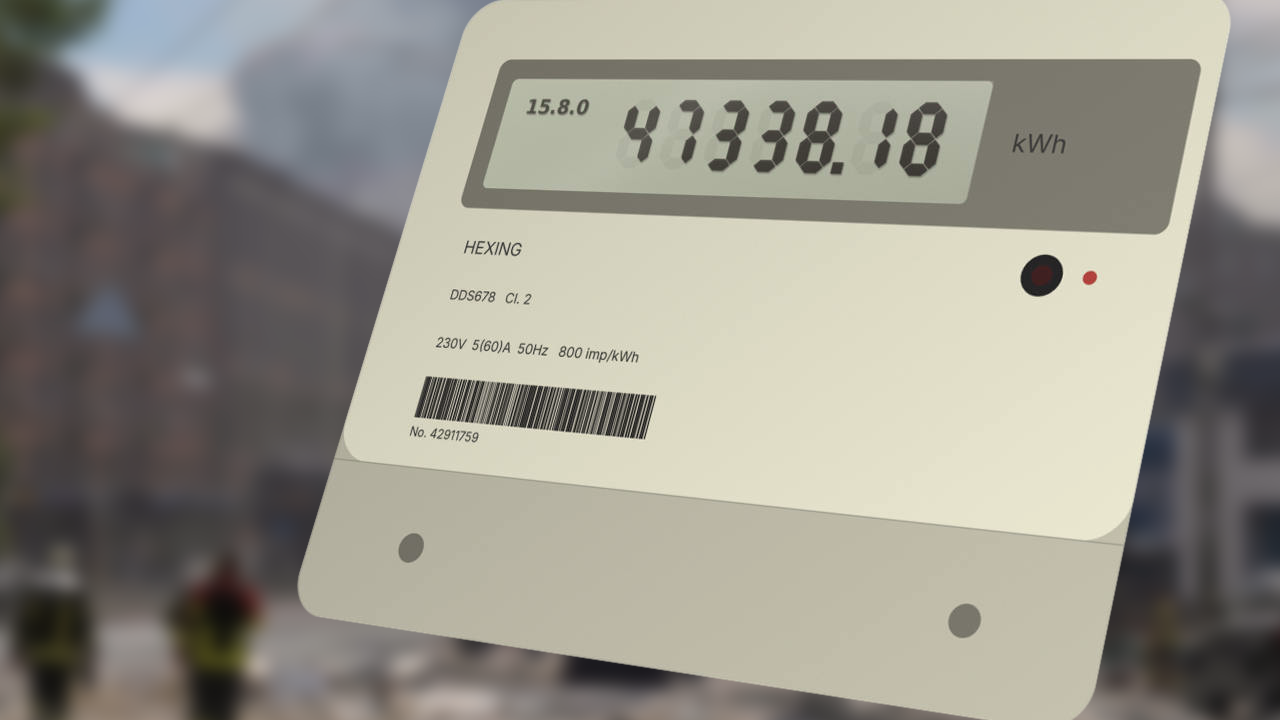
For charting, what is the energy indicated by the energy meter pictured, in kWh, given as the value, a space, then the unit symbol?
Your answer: 47338.18 kWh
